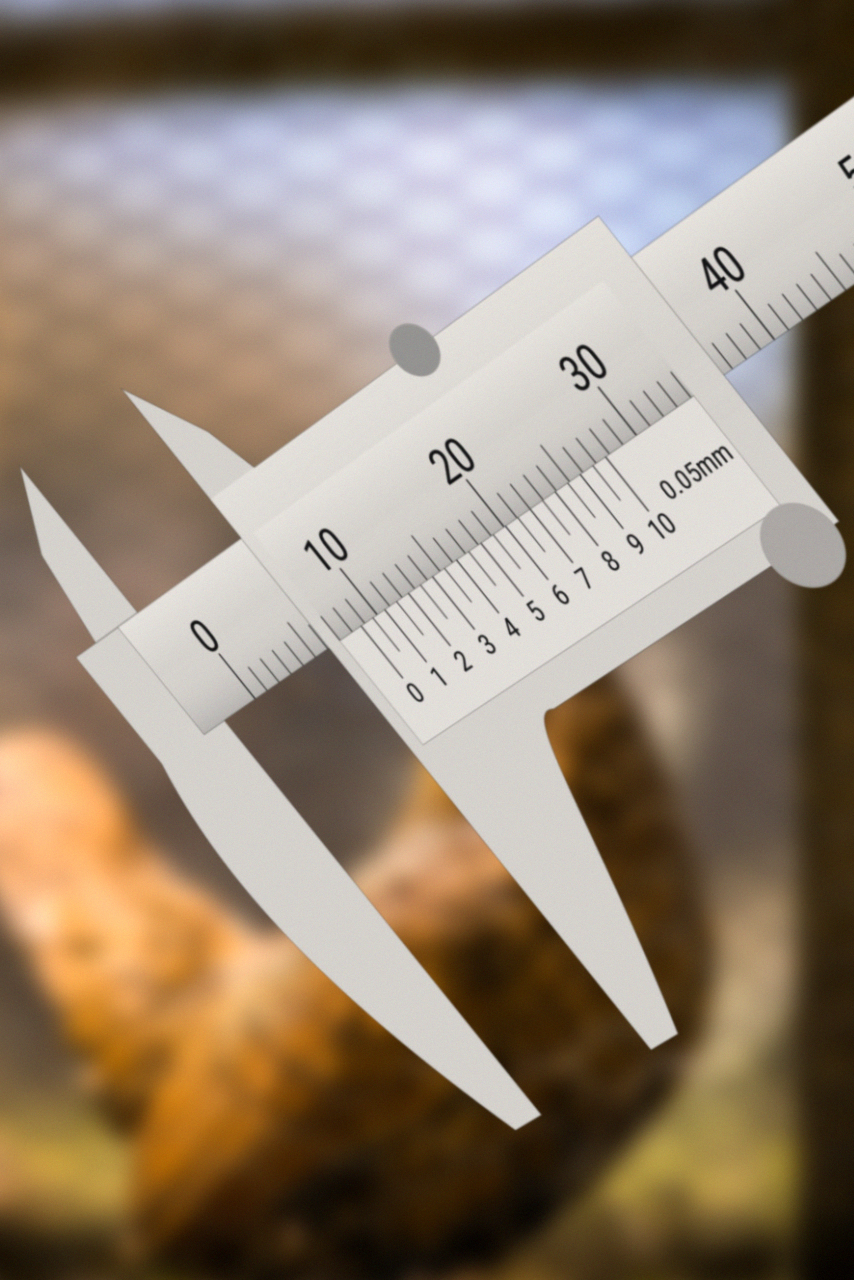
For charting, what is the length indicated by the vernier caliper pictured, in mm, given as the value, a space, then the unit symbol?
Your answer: 8.7 mm
